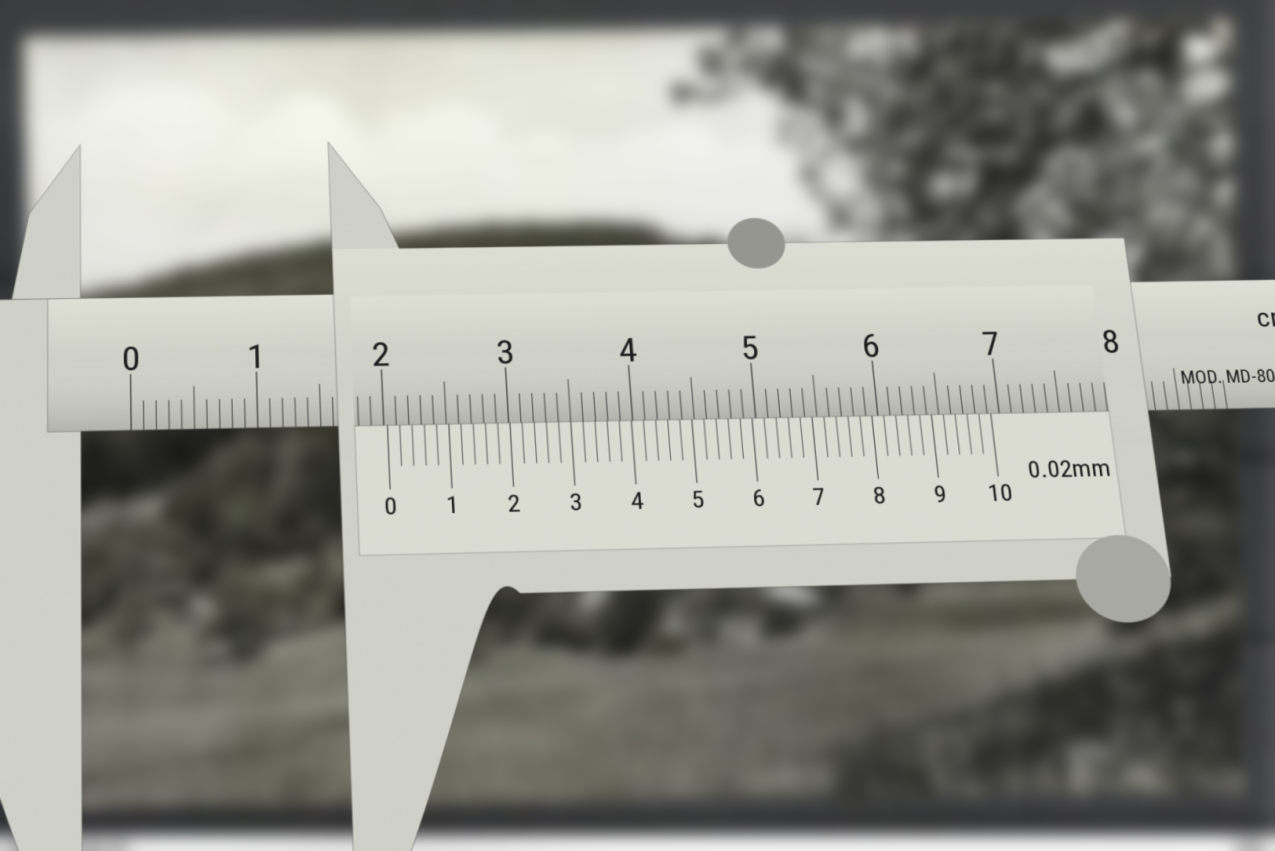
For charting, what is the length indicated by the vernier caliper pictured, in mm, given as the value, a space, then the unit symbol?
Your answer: 20.3 mm
